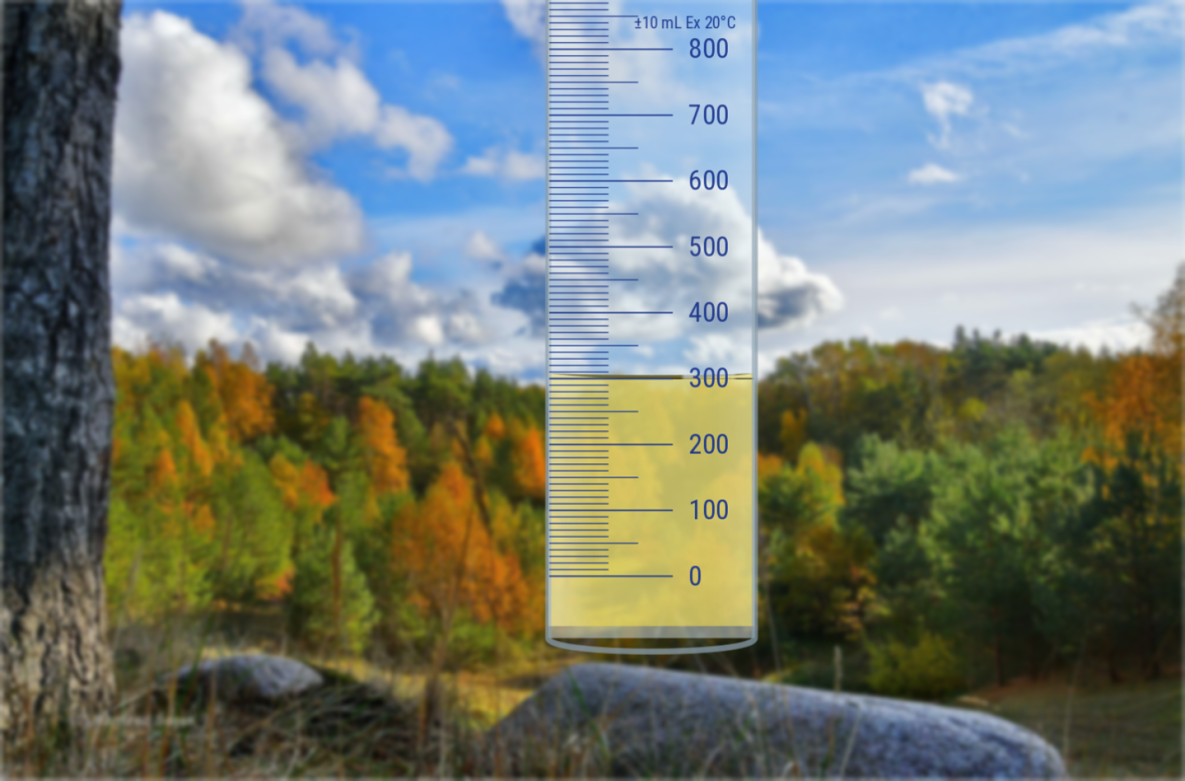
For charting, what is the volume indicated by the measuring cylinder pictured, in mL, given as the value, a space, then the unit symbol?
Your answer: 300 mL
